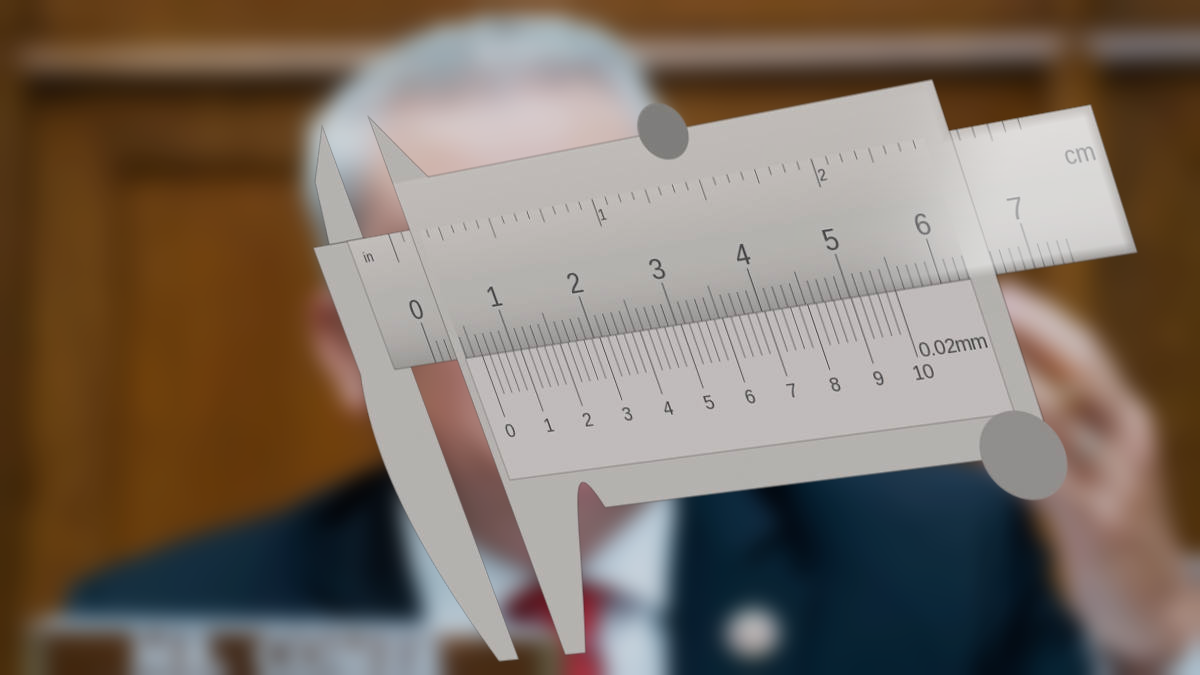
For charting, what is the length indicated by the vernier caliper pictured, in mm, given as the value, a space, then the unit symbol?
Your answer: 6.0 mm
